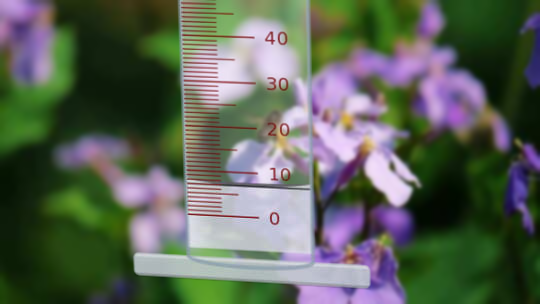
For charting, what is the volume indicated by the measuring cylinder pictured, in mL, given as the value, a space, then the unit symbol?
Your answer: 7 mL
